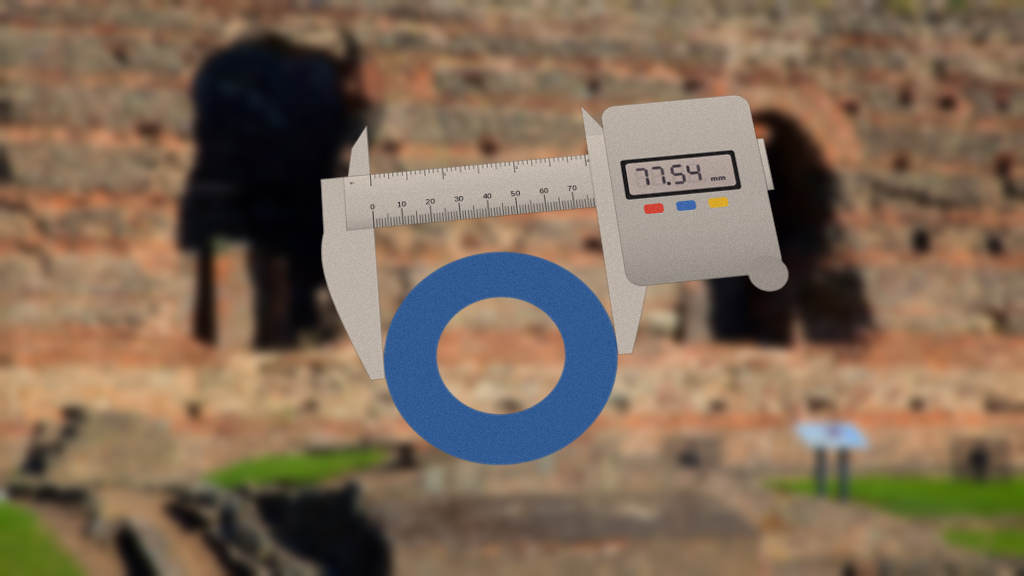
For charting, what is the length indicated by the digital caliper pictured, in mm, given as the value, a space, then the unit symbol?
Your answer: 77.54 mm
